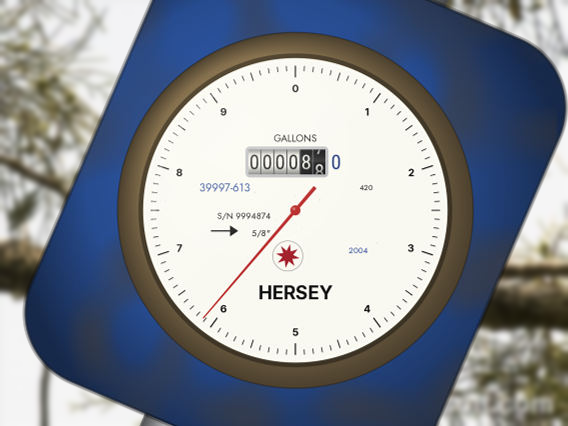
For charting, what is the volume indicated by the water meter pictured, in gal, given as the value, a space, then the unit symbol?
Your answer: 876.1 gal
